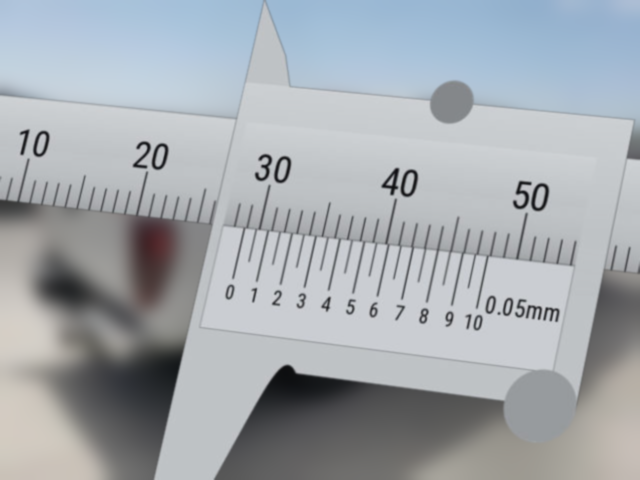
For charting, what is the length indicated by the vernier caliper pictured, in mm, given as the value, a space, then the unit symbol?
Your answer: 28.8 mm
